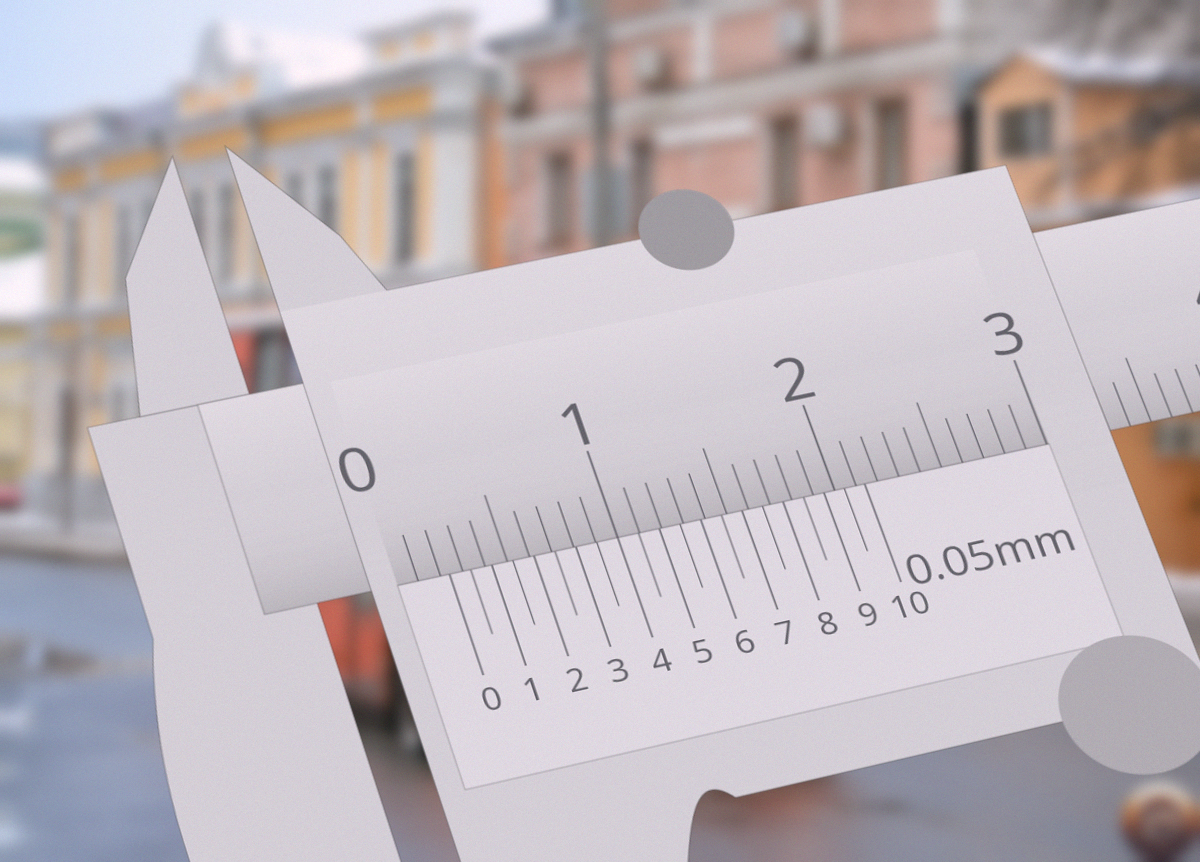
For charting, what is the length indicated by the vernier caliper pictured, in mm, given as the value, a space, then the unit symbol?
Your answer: 2.4 mm
